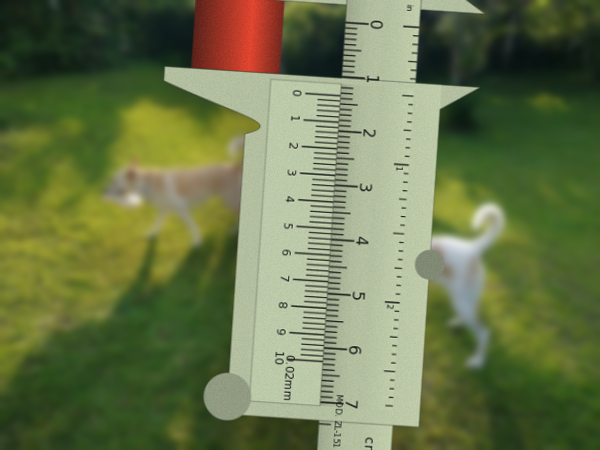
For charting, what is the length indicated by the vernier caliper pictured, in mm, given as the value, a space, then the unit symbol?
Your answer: 13.5 mm
